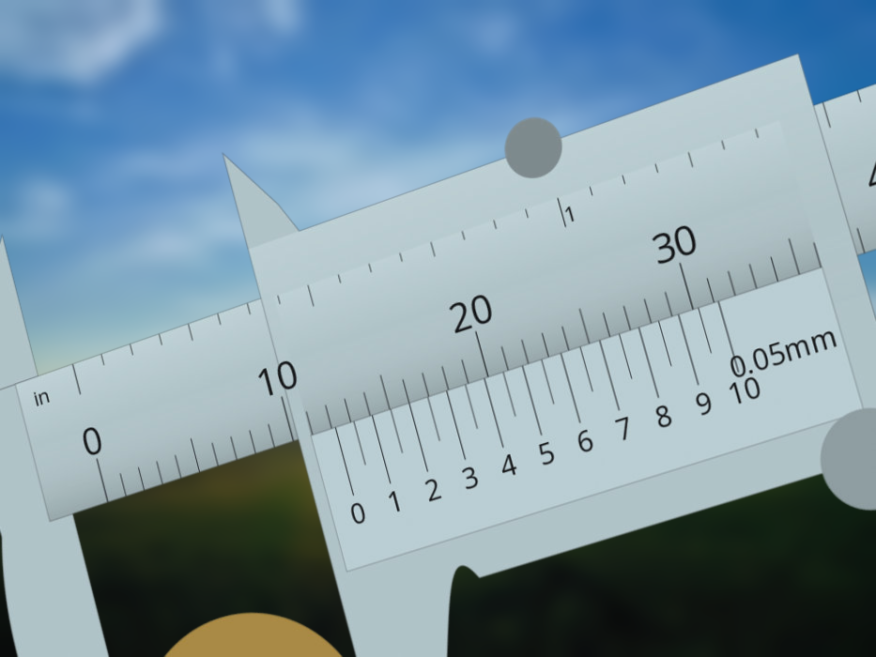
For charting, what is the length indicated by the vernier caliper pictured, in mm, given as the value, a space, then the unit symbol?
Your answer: 12.2 mm
